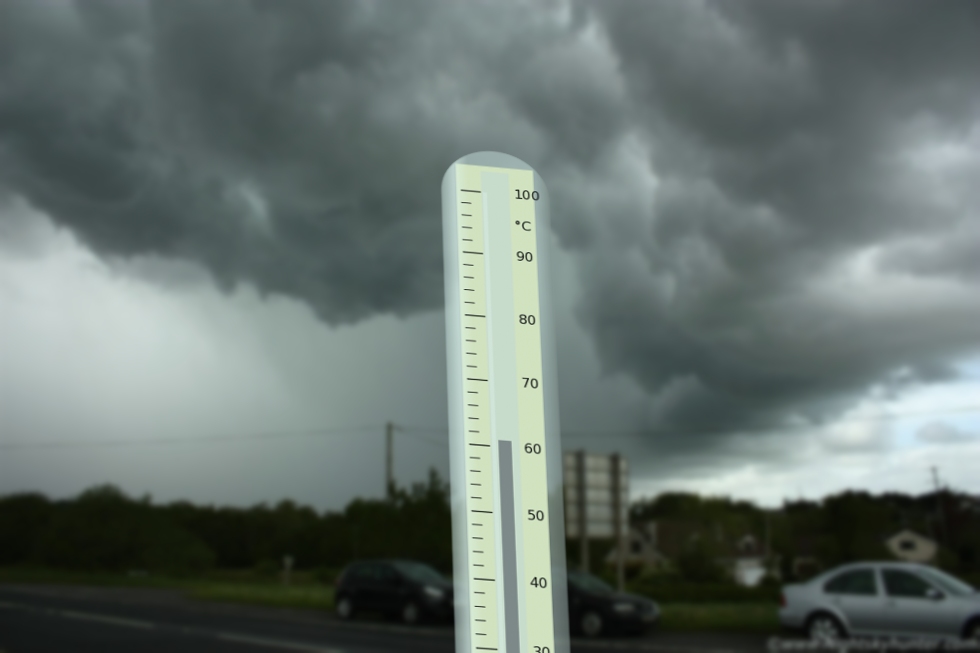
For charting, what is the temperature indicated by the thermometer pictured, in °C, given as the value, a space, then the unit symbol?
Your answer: 61 °C
